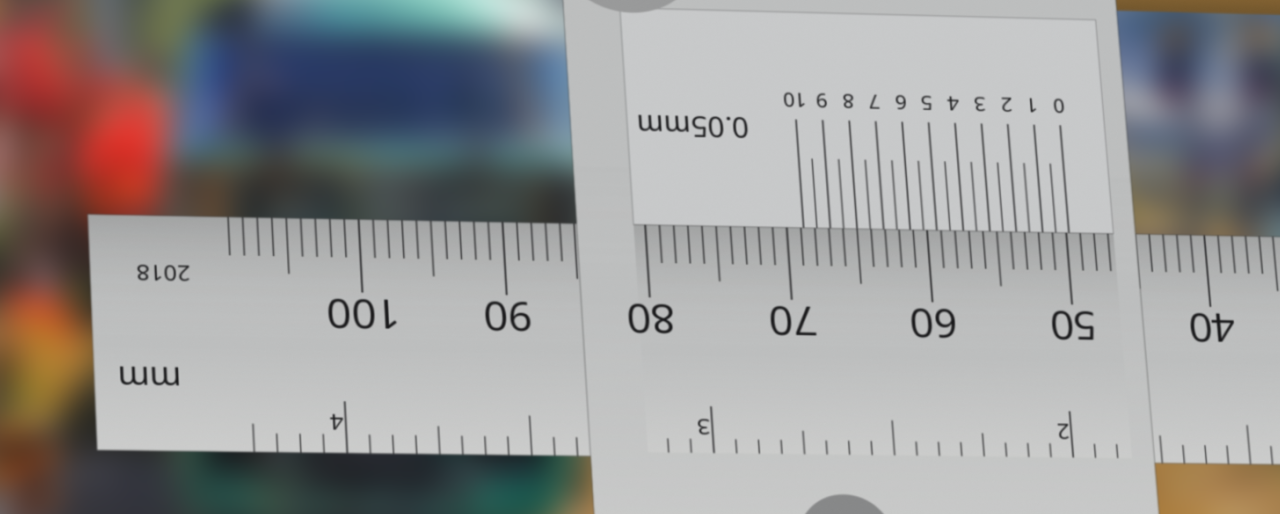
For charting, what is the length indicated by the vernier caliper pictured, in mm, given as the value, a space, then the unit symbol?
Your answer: 49.8 mm
